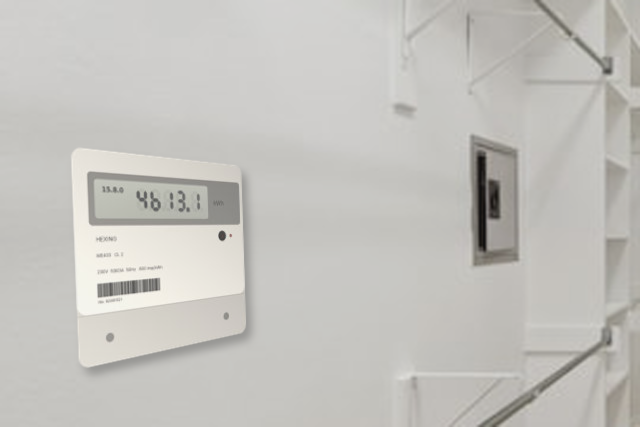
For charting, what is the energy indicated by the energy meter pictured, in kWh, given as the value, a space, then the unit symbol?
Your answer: 4613.1 kWh
